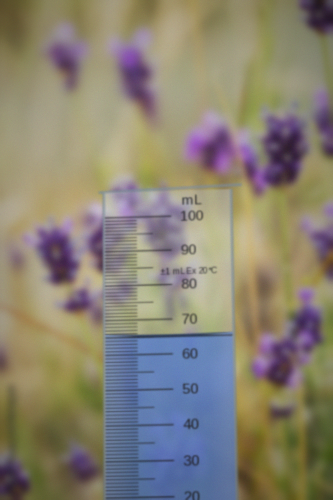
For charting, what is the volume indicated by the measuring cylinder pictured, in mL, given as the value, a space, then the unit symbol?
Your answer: 65 mL
